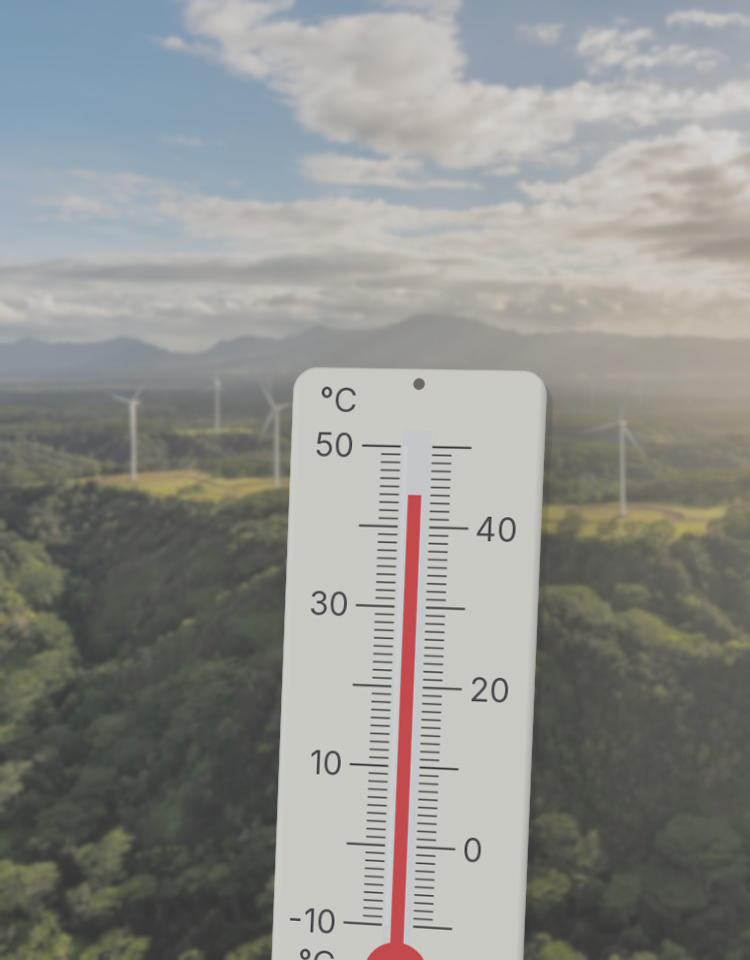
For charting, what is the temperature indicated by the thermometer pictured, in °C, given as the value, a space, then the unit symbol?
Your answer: 44 °C
